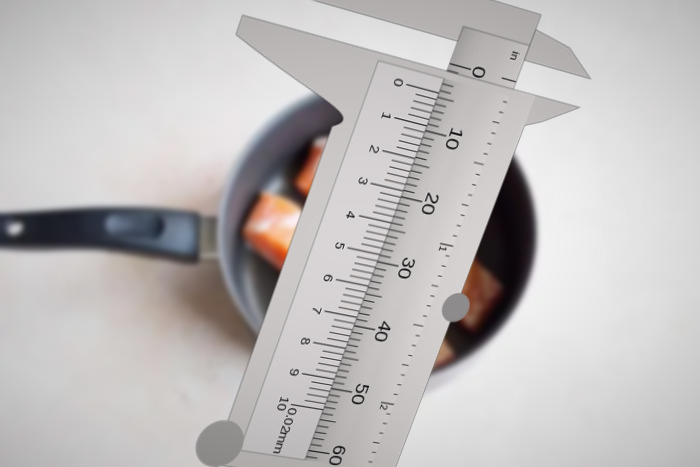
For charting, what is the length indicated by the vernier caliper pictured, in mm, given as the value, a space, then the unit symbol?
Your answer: 4.4 mm
